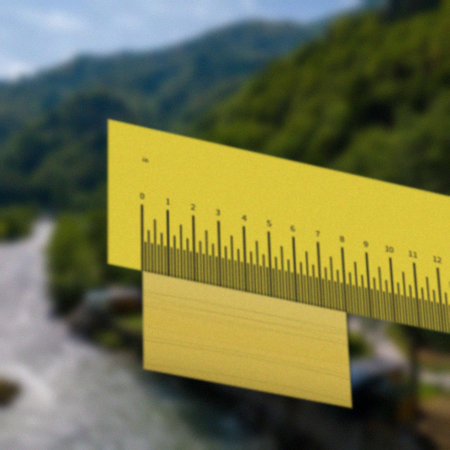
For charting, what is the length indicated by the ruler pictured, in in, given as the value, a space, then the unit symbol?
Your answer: 8 in
